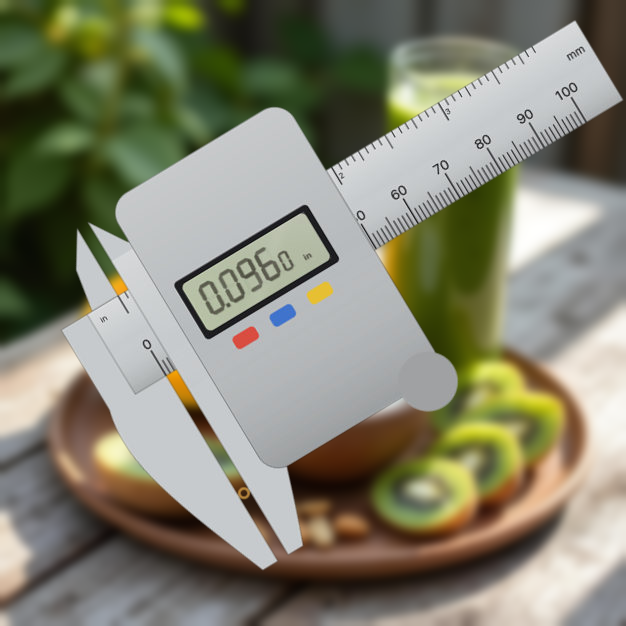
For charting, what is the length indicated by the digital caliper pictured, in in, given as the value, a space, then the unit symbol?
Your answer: 0.0960 in
